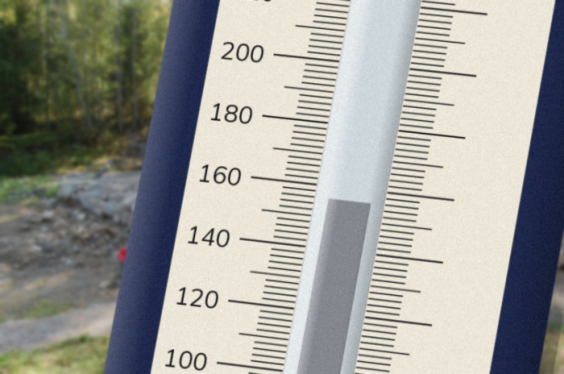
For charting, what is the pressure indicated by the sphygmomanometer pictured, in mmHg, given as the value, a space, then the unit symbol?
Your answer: 156 mmHg
